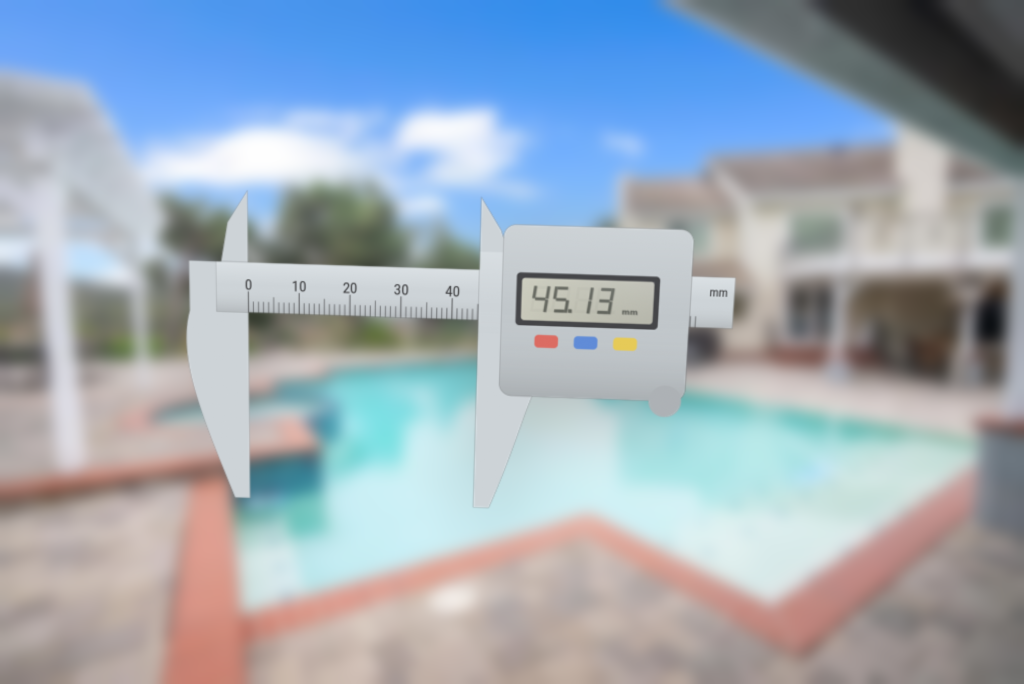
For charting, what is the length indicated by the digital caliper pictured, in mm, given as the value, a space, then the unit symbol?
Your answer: 45.13 mm
